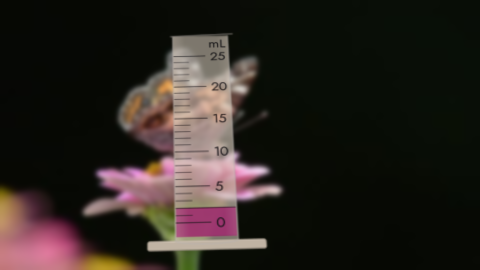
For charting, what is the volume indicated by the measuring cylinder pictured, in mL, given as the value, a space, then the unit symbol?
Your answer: 2 mL
